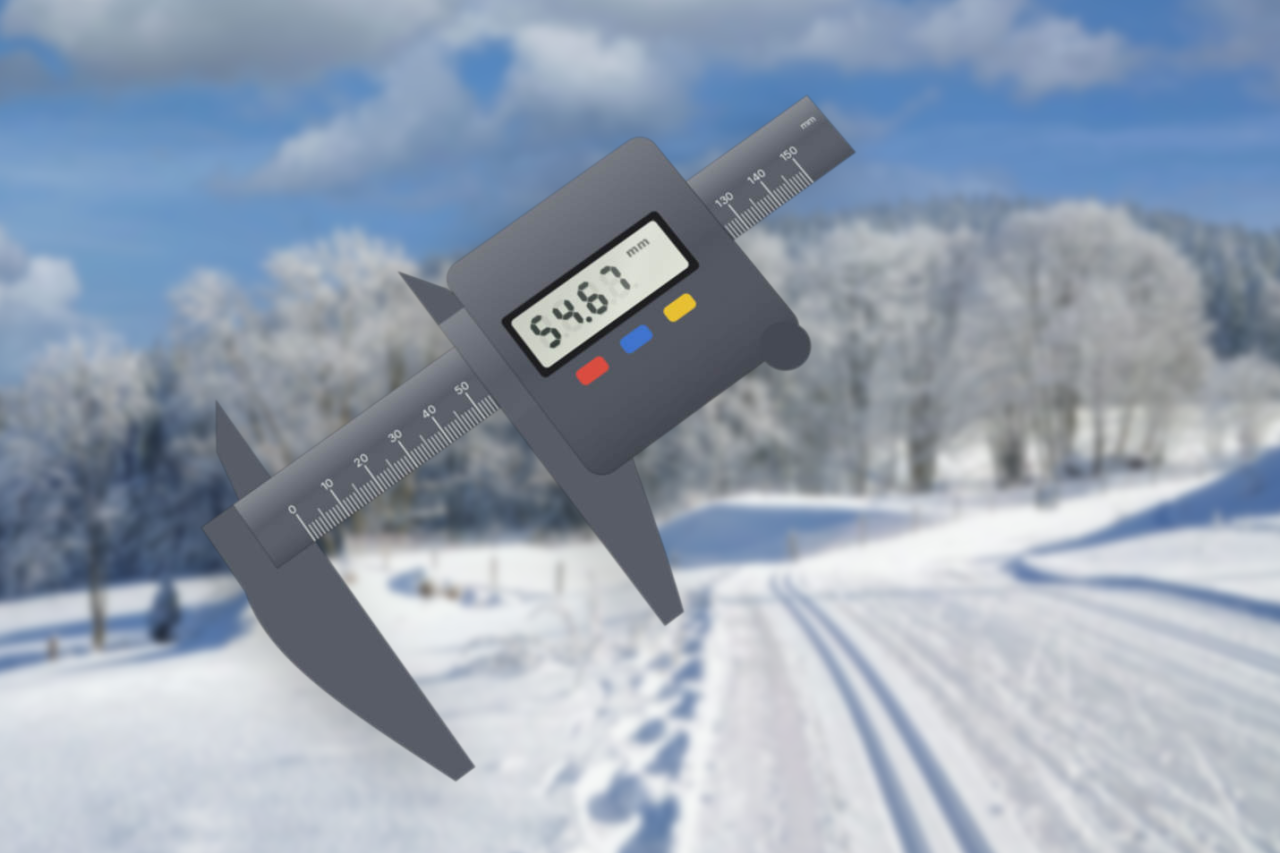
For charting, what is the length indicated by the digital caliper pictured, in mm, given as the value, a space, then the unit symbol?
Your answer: 54.67 mm
